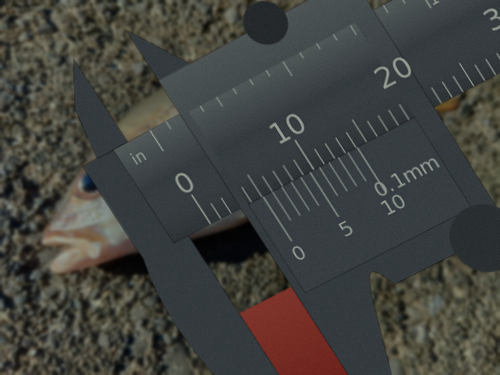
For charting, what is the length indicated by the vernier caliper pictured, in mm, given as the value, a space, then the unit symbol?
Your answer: 5.1 mm
